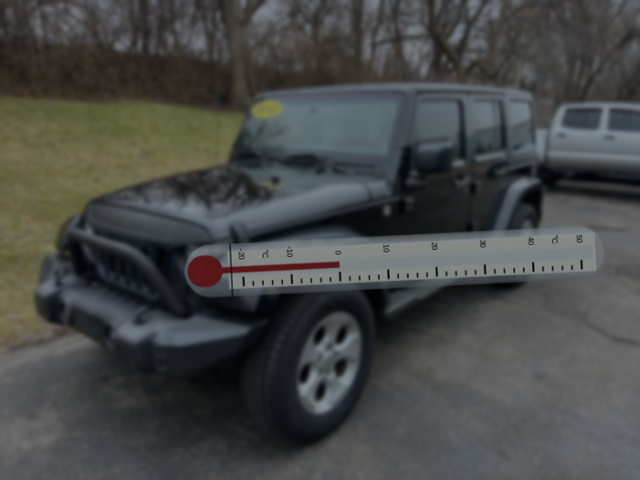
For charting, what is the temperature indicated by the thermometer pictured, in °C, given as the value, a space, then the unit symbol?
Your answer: 0 °C
